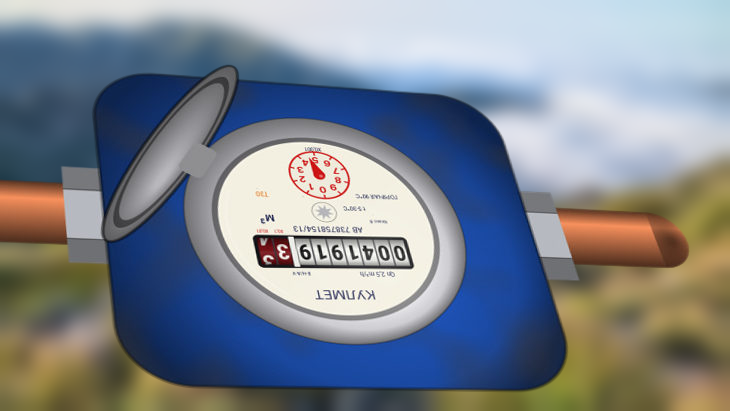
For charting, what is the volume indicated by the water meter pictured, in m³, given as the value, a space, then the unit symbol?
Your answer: 41919.334 m³
